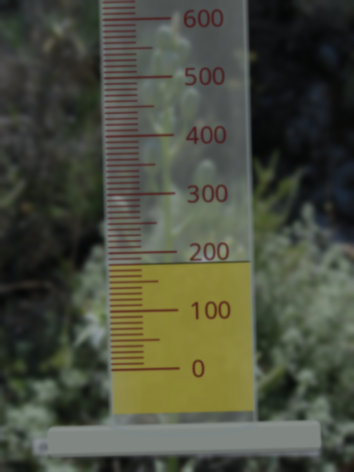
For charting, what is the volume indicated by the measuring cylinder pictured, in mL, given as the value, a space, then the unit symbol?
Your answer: 180 mL
